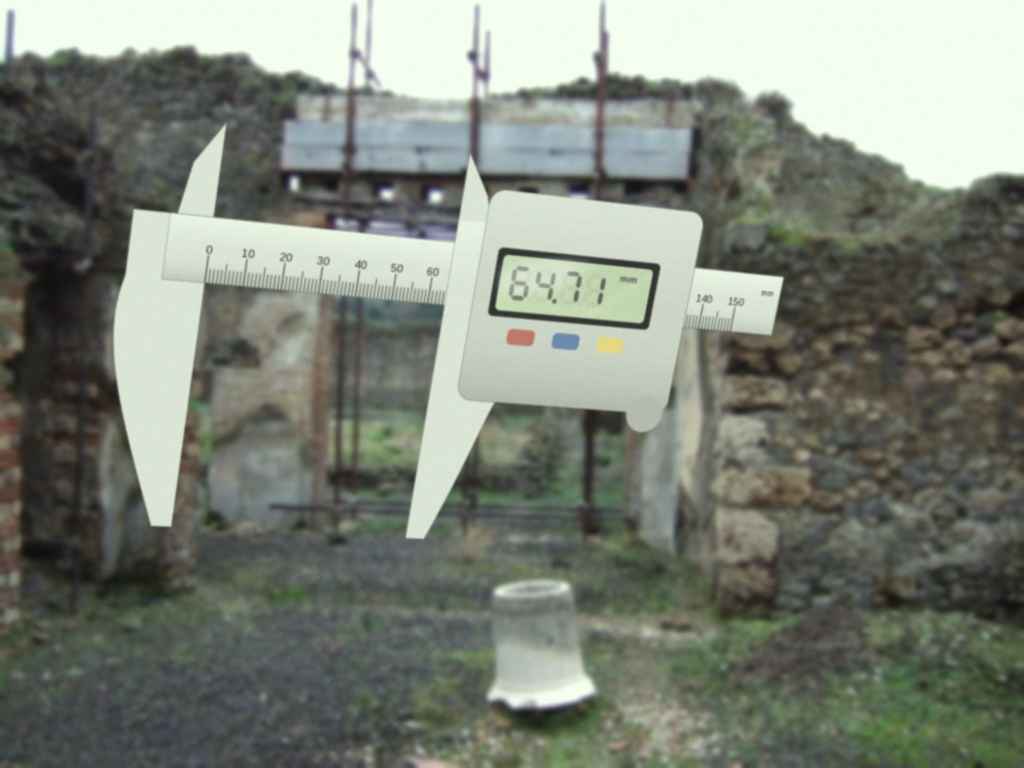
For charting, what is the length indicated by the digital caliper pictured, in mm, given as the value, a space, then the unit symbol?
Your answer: 64.71 mm
